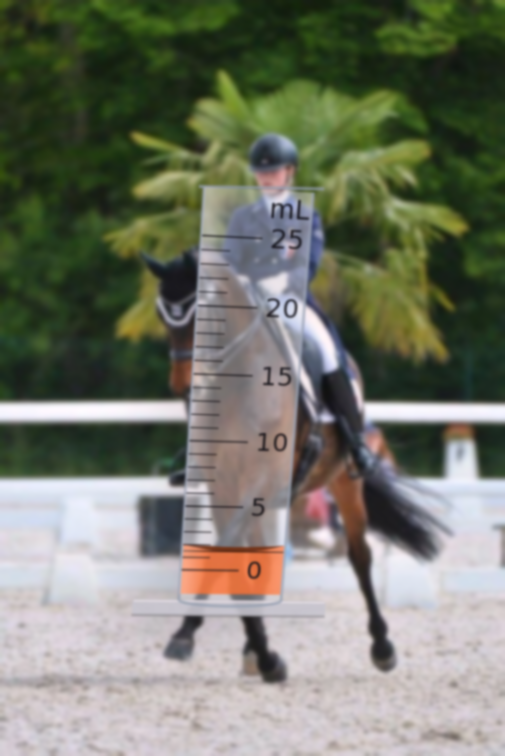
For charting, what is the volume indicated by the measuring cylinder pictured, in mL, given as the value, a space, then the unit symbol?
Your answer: 1.5 mL
